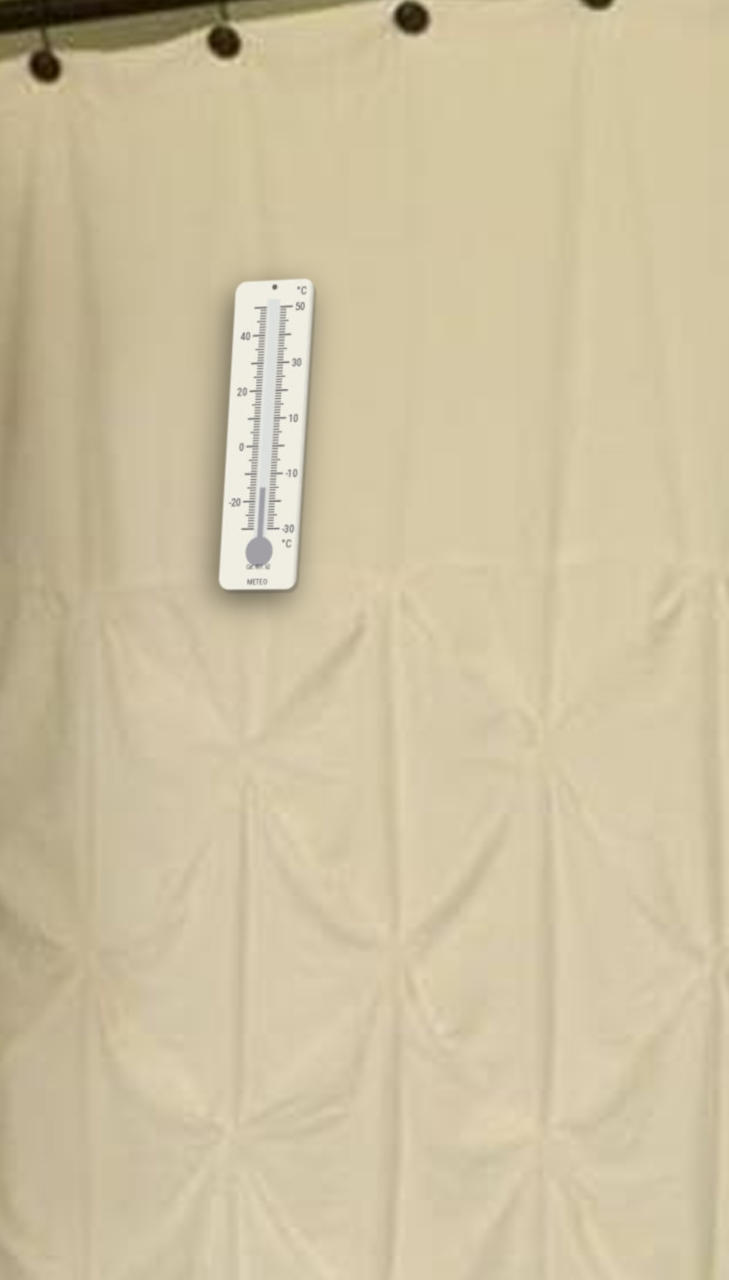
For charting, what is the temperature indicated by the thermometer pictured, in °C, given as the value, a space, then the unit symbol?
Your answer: -15 °C
